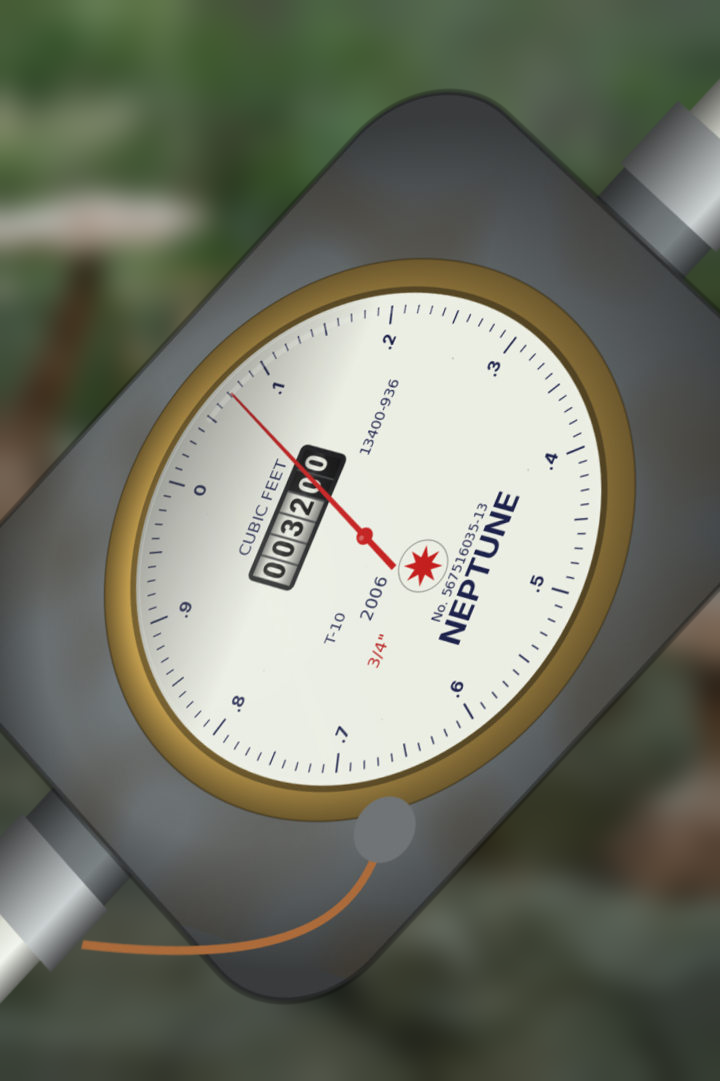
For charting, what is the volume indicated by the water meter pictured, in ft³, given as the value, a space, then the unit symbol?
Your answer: 3200.07 ft³
